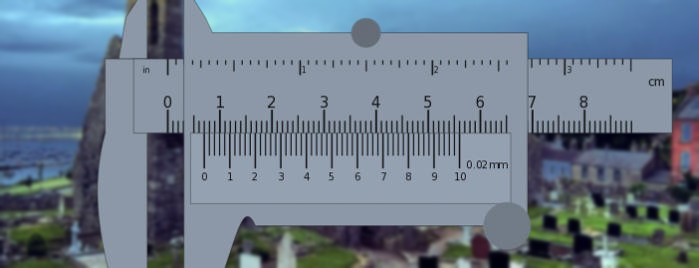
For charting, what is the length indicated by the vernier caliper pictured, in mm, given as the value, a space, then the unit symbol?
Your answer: 7.0 mm
